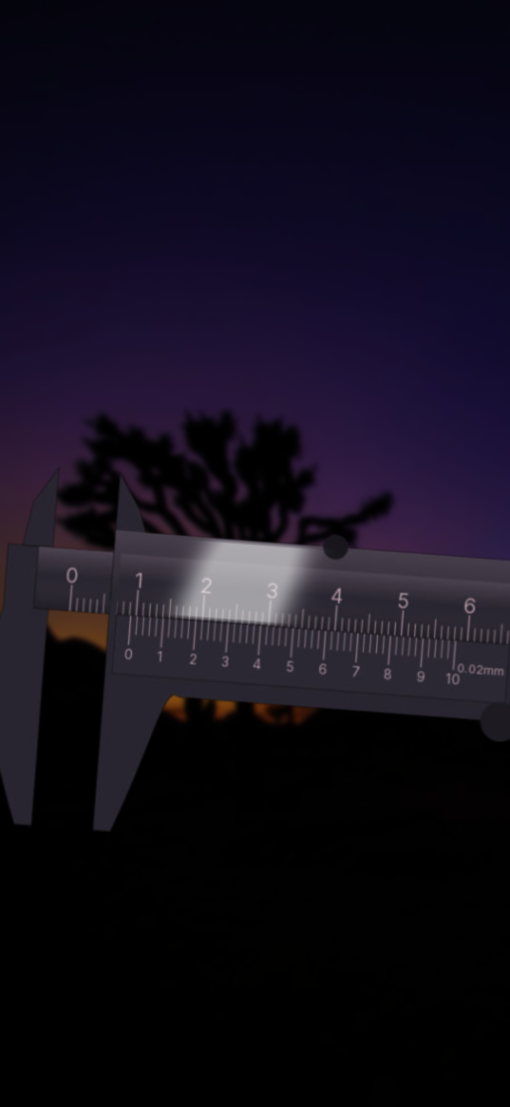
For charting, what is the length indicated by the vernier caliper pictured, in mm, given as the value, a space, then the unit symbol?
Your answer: 9.2 mm
